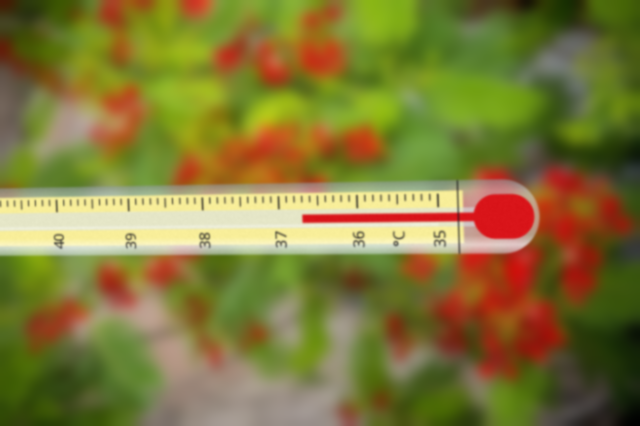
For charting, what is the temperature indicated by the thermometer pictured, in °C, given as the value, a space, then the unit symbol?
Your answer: 36.7 °C
